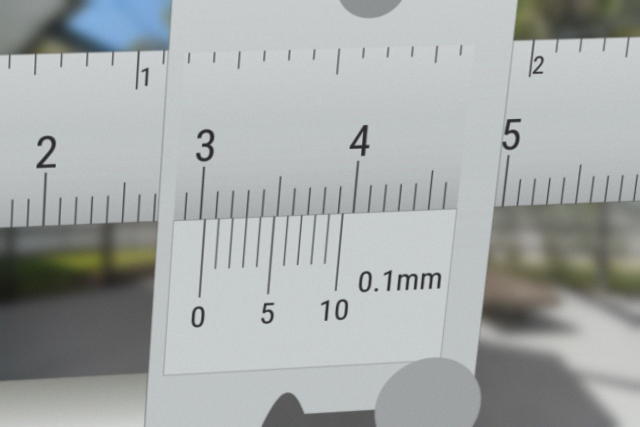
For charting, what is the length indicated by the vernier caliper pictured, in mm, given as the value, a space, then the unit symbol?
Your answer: 30.3 mm
